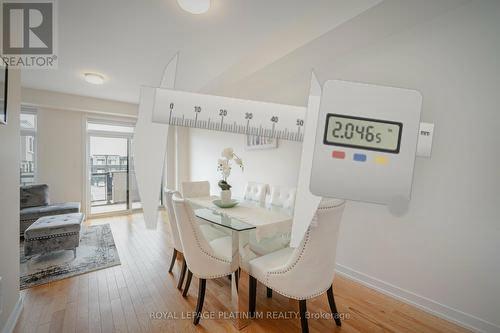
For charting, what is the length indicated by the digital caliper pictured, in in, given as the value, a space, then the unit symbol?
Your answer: 2.0465 in
